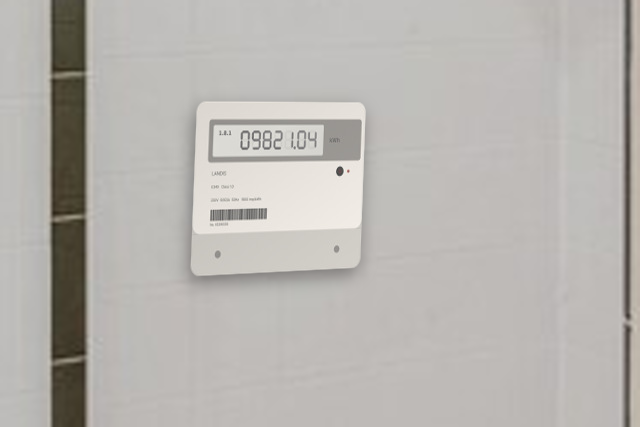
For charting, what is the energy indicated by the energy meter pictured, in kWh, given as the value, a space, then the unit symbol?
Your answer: 9821.04 kWh
